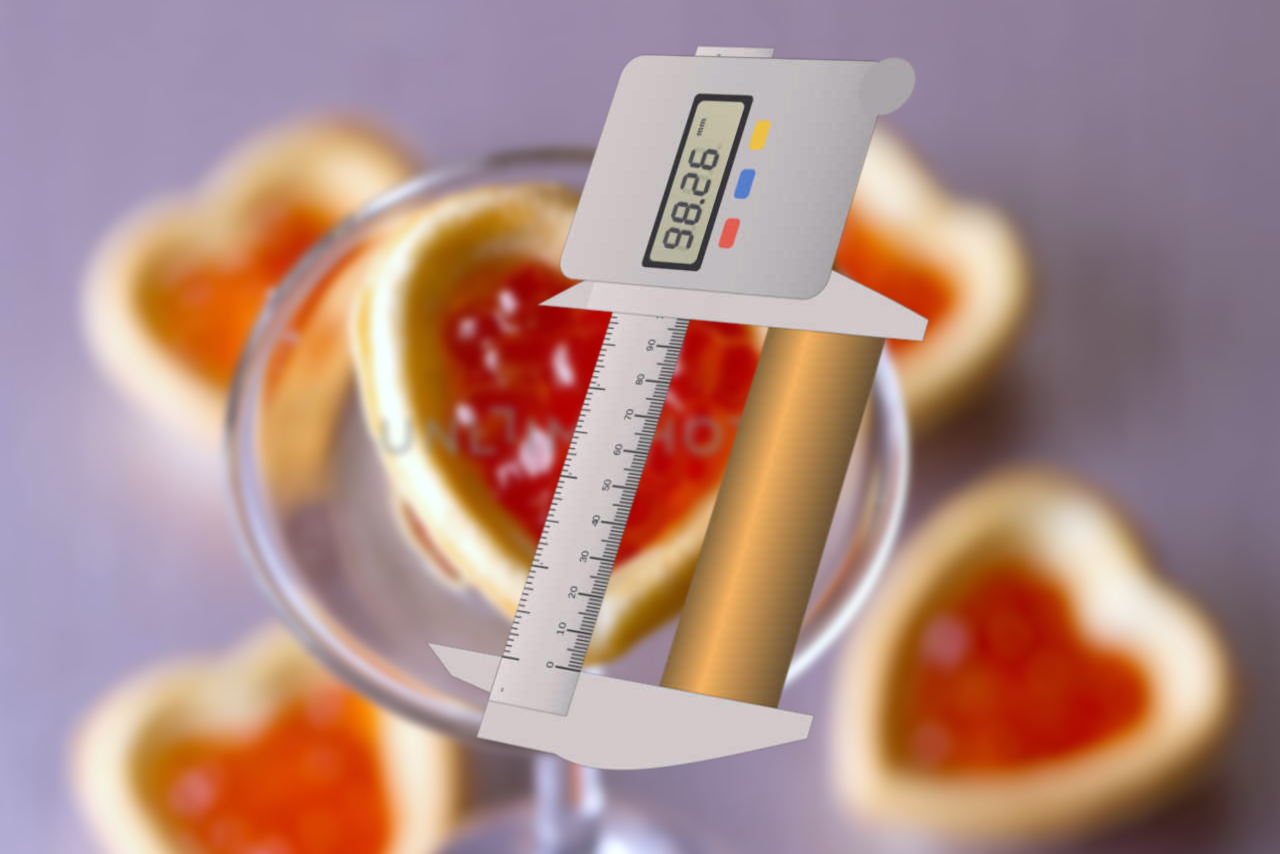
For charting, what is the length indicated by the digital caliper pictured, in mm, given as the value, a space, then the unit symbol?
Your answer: 98.26 mm
